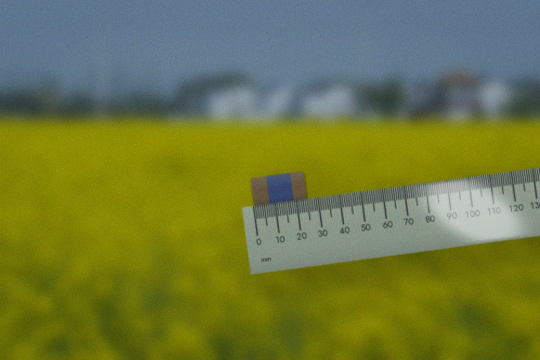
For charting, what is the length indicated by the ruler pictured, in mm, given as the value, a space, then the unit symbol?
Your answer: 25 mm
